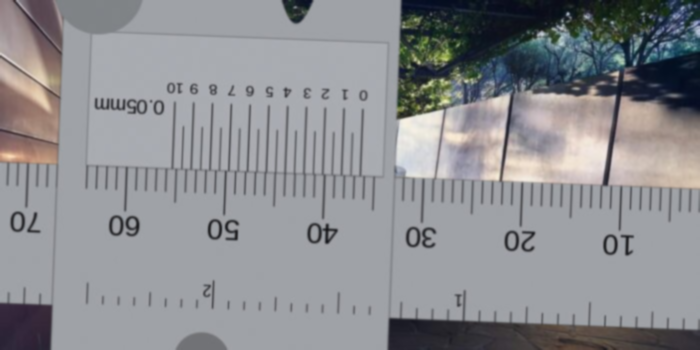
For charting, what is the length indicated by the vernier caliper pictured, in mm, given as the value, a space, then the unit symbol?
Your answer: 36.4 mm
